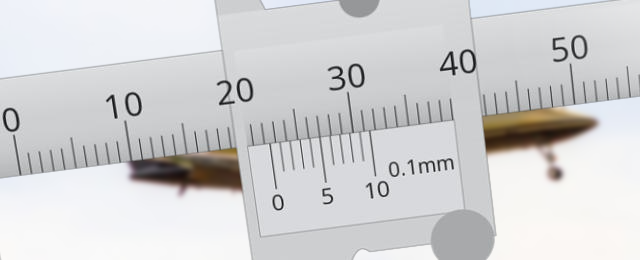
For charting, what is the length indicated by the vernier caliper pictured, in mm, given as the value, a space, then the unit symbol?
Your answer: 22.5 mm
